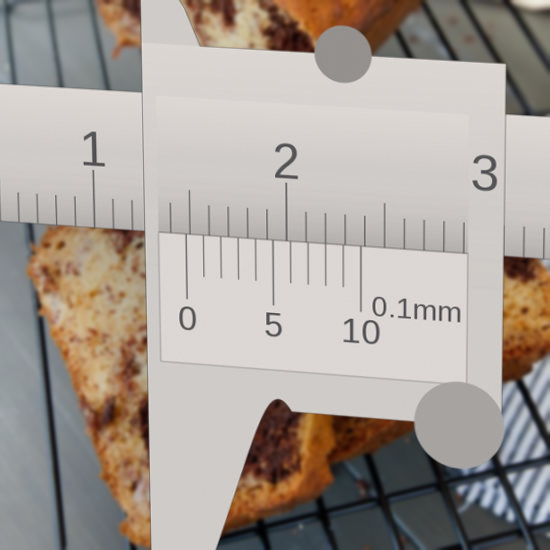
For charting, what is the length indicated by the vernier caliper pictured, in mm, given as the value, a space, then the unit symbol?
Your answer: 14.8 mm
